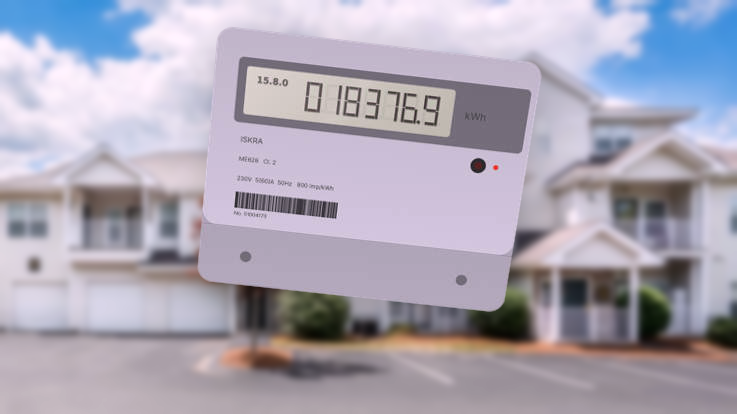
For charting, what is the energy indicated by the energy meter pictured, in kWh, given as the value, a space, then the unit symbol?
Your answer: 18376.9 kWh
